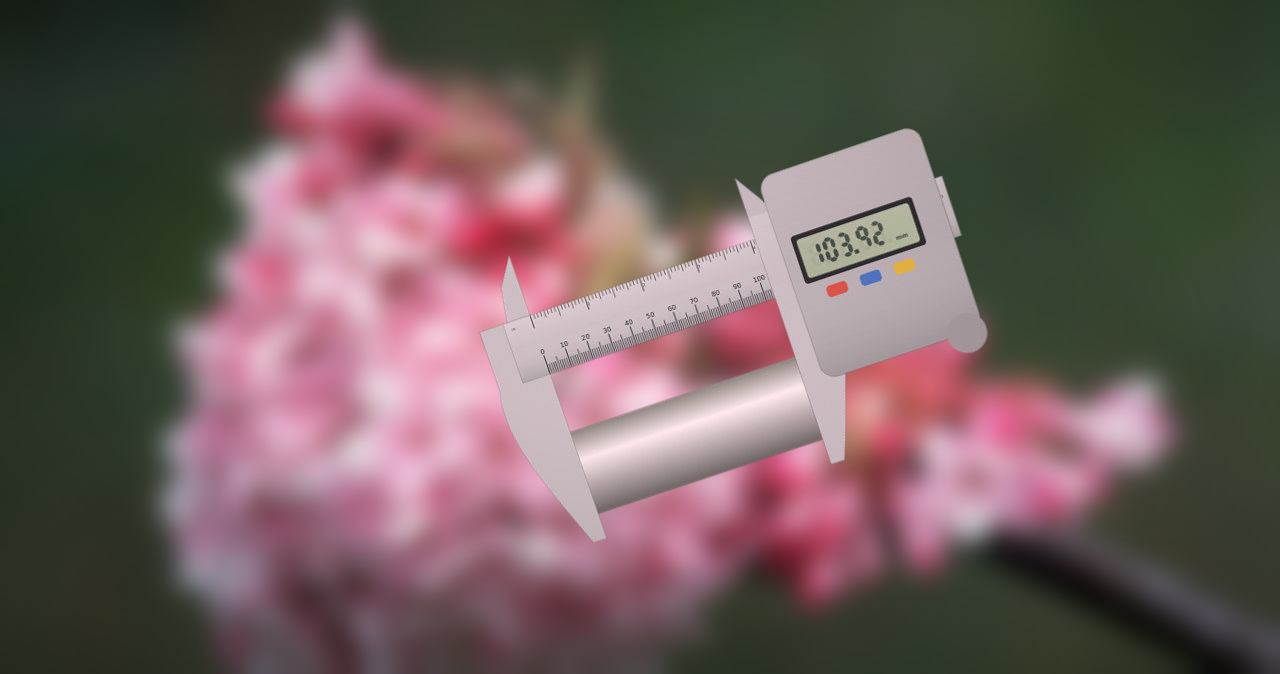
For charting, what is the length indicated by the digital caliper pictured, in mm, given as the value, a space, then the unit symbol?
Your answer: 103.92 mm
